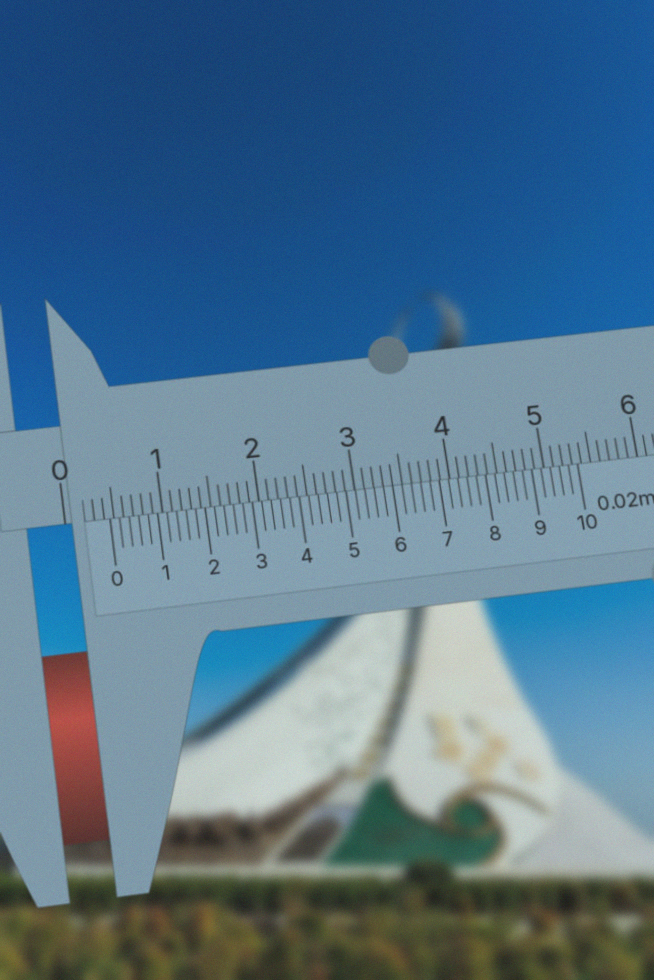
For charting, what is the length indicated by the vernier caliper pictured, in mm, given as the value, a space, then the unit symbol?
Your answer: 4.6 mm
